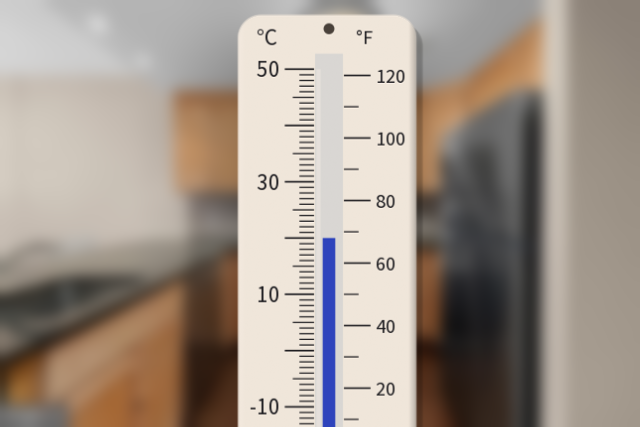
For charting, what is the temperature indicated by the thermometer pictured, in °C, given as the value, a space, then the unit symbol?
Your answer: 20 °C
